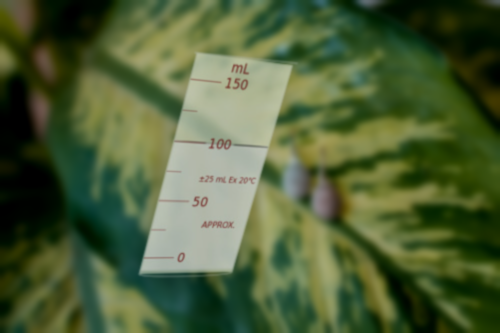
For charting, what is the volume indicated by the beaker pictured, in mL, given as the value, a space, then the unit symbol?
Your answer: 100 mL
